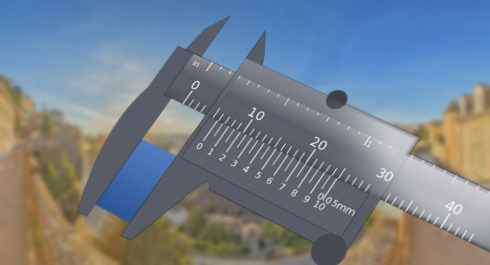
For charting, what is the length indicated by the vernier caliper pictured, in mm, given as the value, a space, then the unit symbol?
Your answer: 5.8 mm
